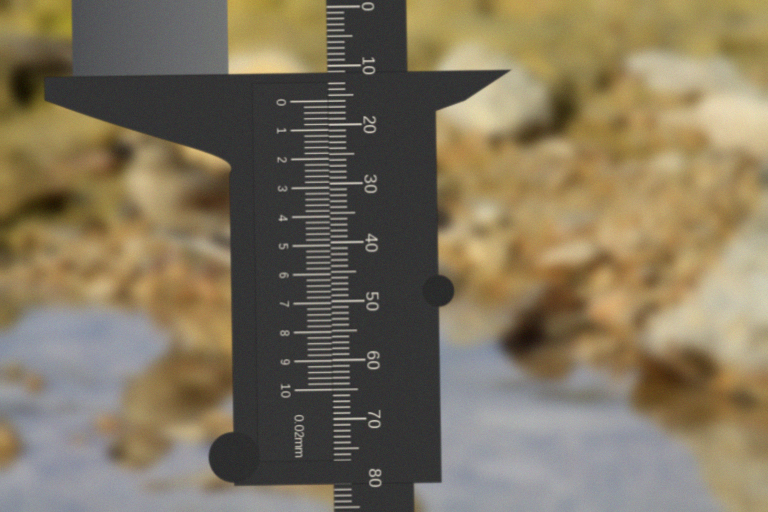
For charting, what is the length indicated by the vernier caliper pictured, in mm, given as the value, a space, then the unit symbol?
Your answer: 16.0 mm
